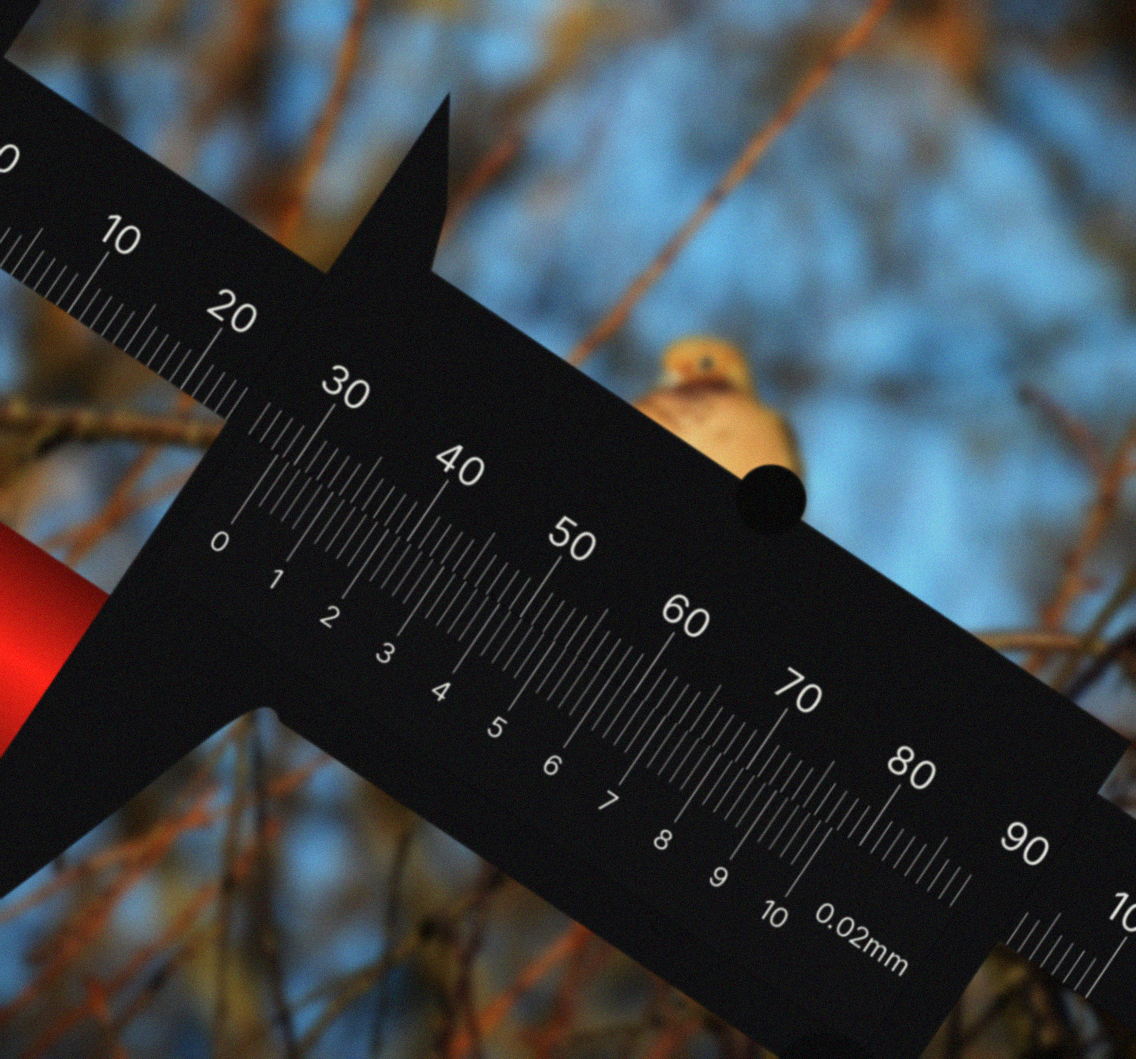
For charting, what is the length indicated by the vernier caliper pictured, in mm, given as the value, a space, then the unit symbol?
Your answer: 28.6 mm
